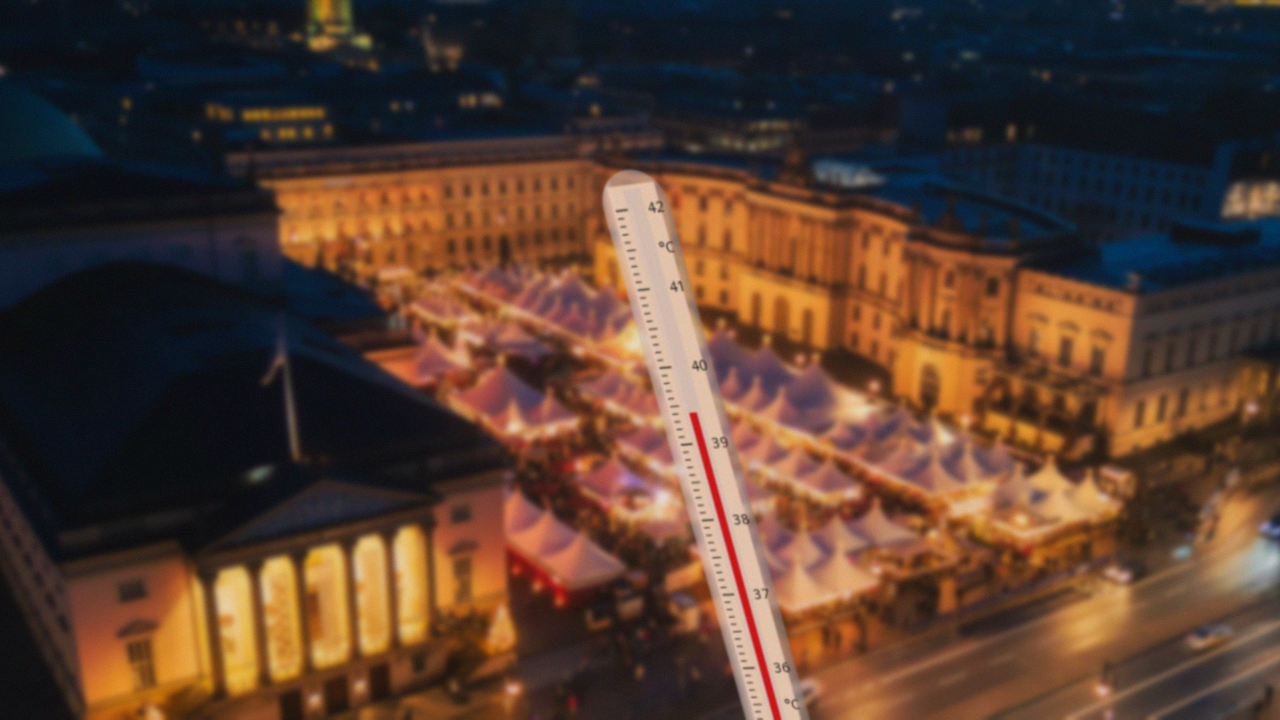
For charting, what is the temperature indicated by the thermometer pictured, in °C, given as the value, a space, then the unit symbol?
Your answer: 39.4 °C
